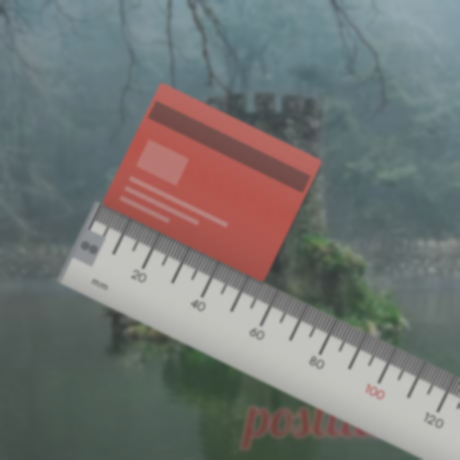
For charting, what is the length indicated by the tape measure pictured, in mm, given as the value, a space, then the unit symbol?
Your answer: 55 mm
